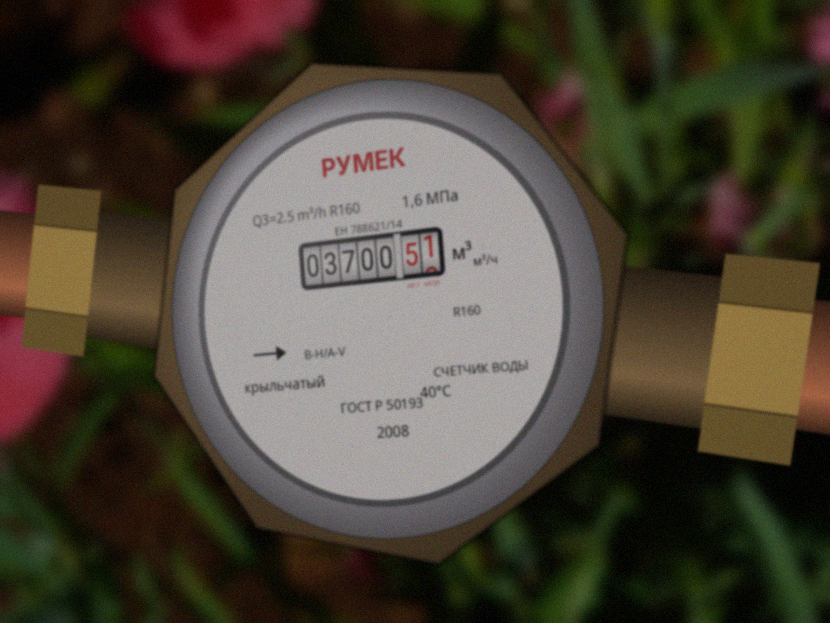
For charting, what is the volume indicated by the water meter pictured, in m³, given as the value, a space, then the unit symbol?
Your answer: 3700.51 m³
